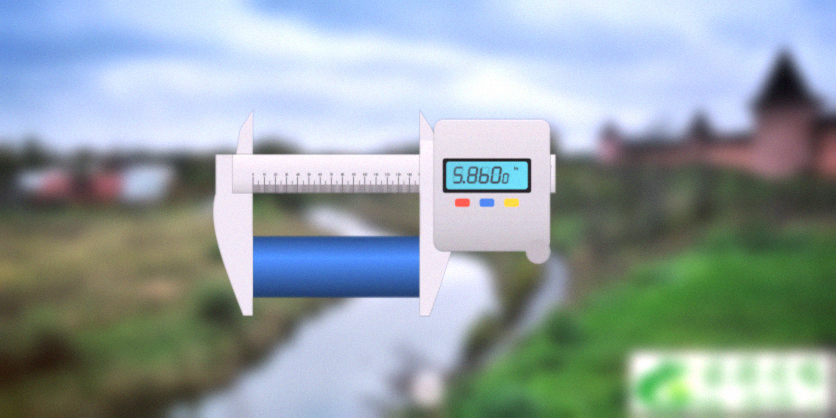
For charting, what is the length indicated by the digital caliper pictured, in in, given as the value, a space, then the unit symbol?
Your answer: 5.8600 in
